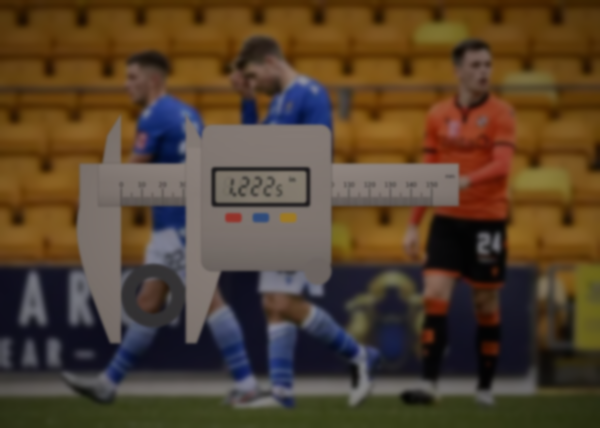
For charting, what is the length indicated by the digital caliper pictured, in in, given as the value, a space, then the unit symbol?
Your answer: 1.2225 in
